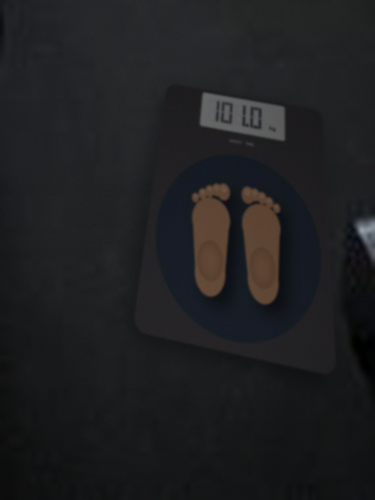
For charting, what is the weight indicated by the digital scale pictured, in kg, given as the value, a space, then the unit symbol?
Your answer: 101.0 kg
